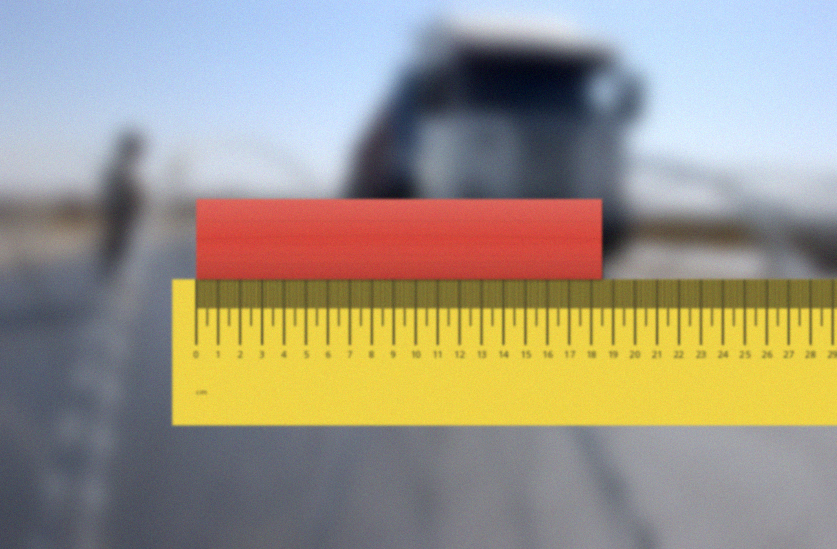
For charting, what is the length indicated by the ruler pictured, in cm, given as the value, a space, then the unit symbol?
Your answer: 18.5 cm
